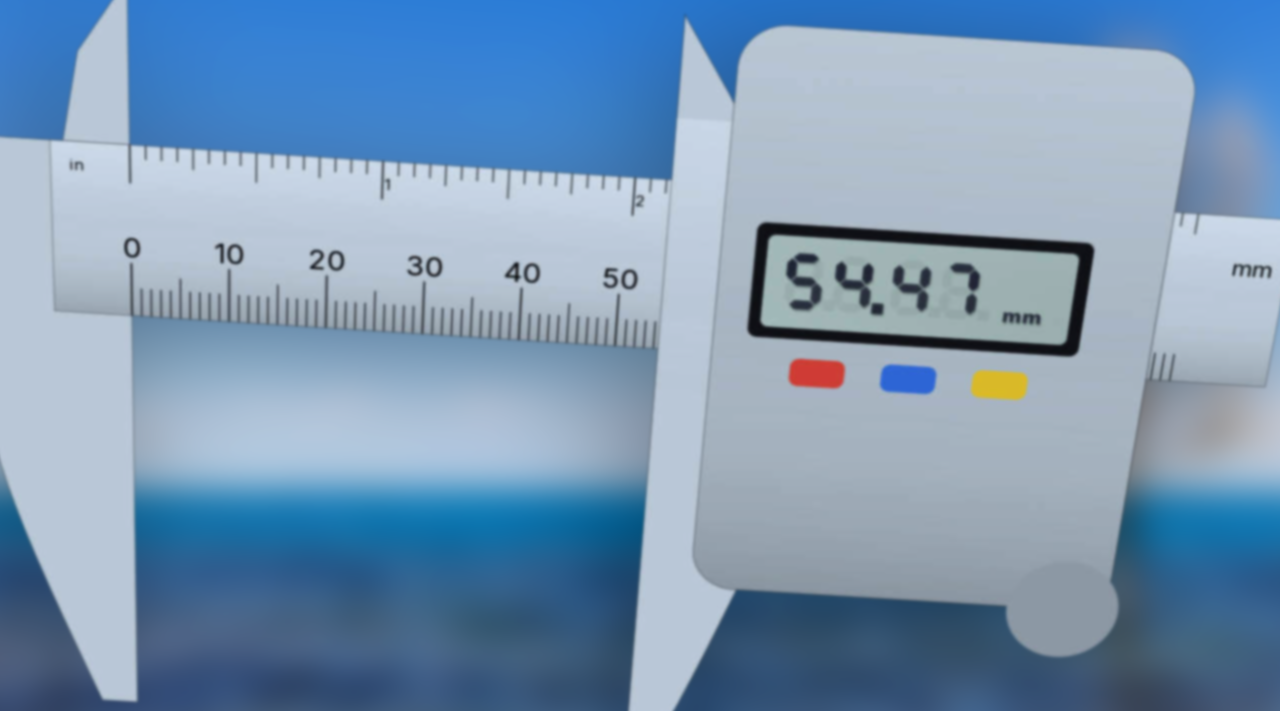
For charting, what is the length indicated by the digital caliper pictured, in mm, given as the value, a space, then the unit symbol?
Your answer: 54.47 mm
